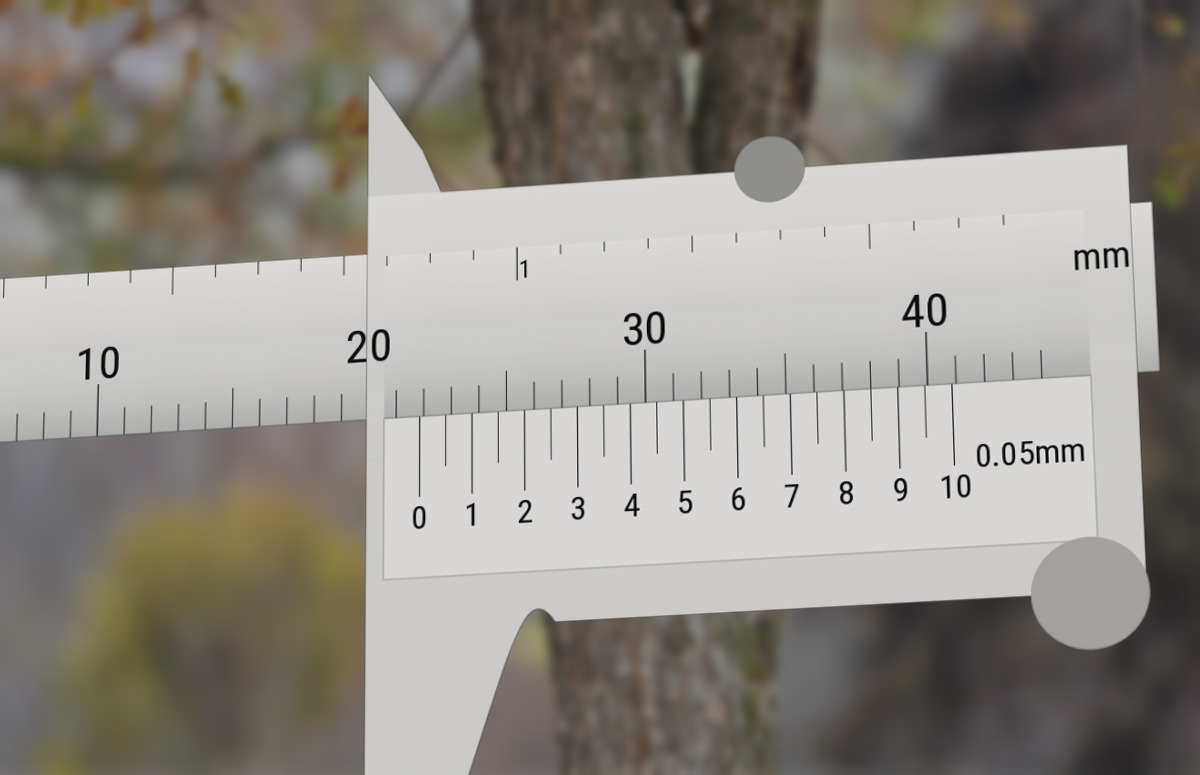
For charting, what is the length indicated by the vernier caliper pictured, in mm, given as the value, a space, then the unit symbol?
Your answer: 21.85 mm
